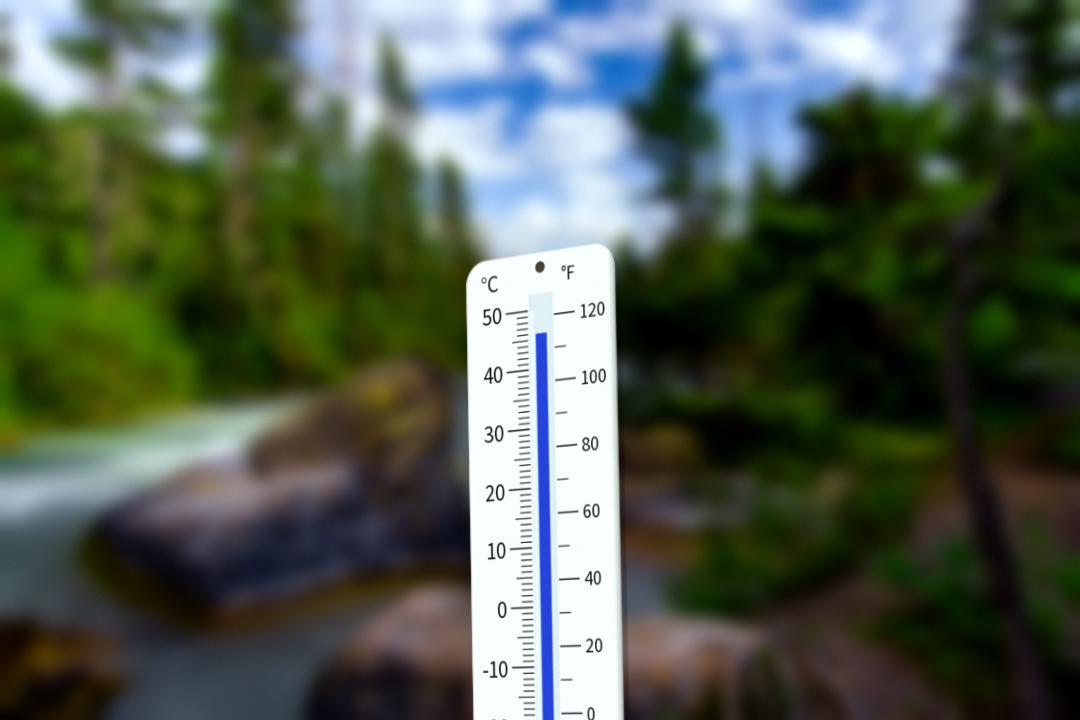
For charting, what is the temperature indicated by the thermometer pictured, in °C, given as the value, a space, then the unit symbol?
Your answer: 46 °C
